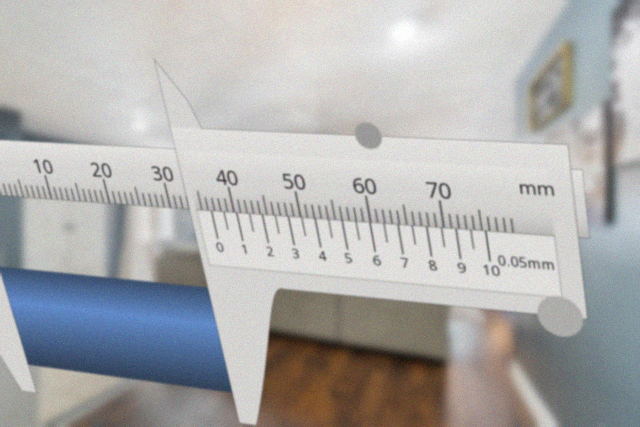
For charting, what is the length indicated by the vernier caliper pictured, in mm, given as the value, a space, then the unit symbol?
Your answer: 36.5 mm
